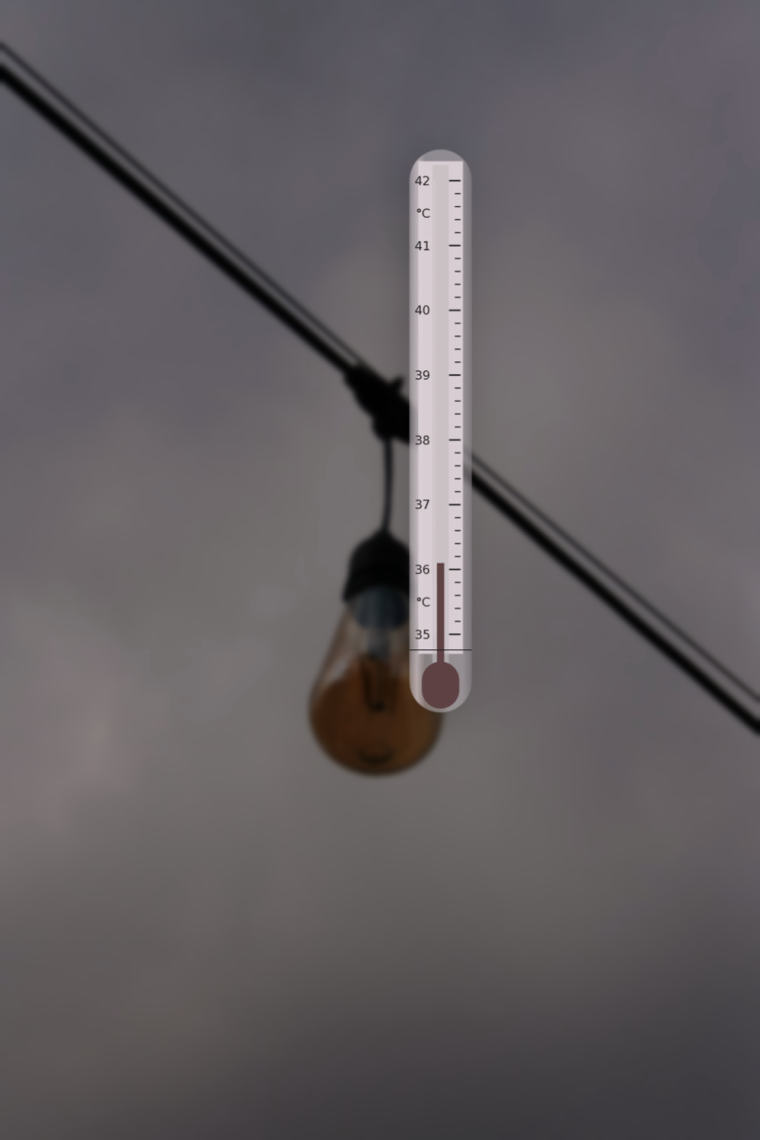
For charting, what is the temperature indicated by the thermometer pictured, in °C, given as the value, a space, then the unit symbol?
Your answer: 36.1 °C
